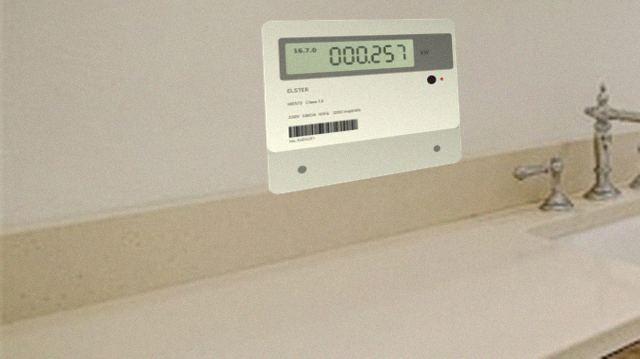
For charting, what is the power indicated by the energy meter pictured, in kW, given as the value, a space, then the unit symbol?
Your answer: 0.257 kW
